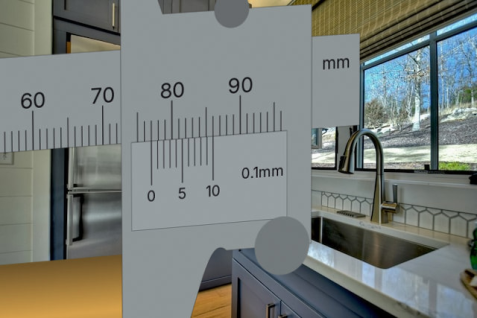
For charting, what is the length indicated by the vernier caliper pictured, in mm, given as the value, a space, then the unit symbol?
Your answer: 77.0 mm
